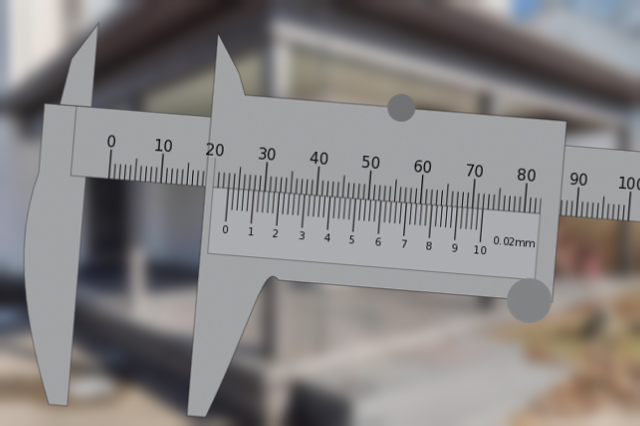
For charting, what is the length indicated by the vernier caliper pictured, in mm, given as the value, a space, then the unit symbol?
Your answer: 23.0 mm
